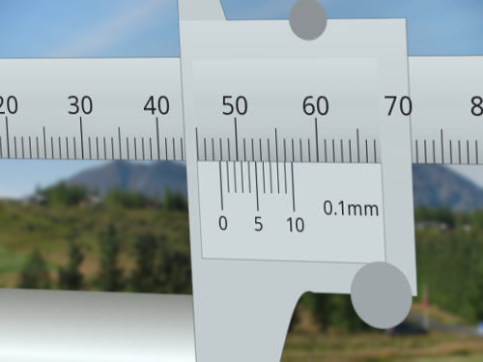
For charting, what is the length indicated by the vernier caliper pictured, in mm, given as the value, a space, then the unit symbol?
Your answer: 47.8 mm
